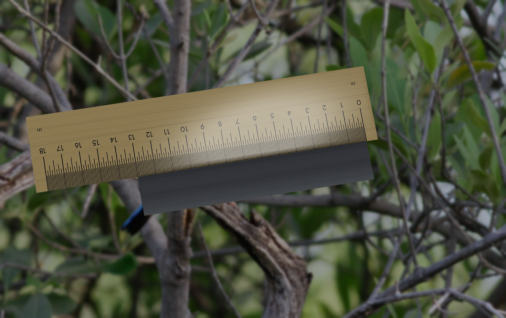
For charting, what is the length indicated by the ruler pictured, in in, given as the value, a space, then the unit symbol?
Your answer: 13 in
